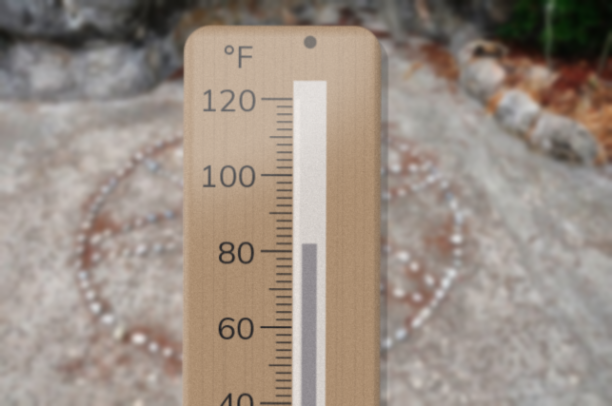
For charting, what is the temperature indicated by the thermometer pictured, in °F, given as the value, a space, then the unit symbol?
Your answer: 82 °F
